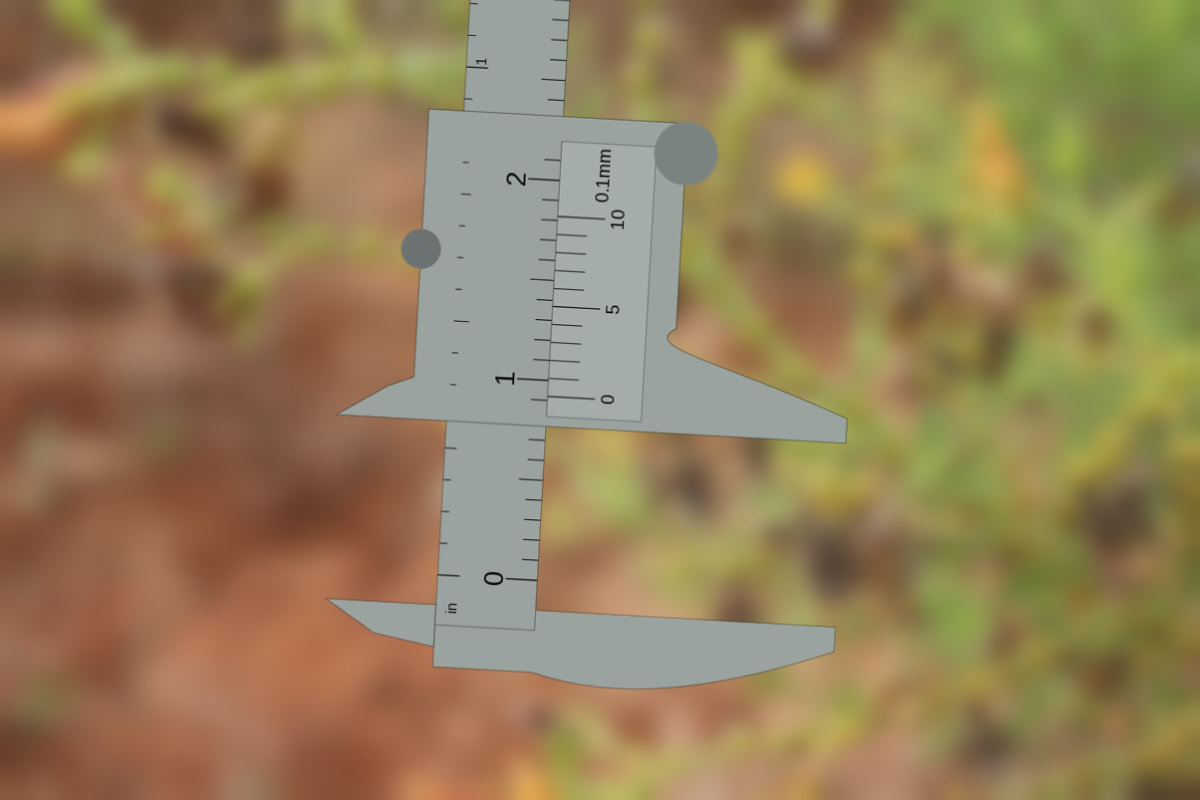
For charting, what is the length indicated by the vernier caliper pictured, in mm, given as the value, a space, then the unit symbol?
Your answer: 9.2 mm
